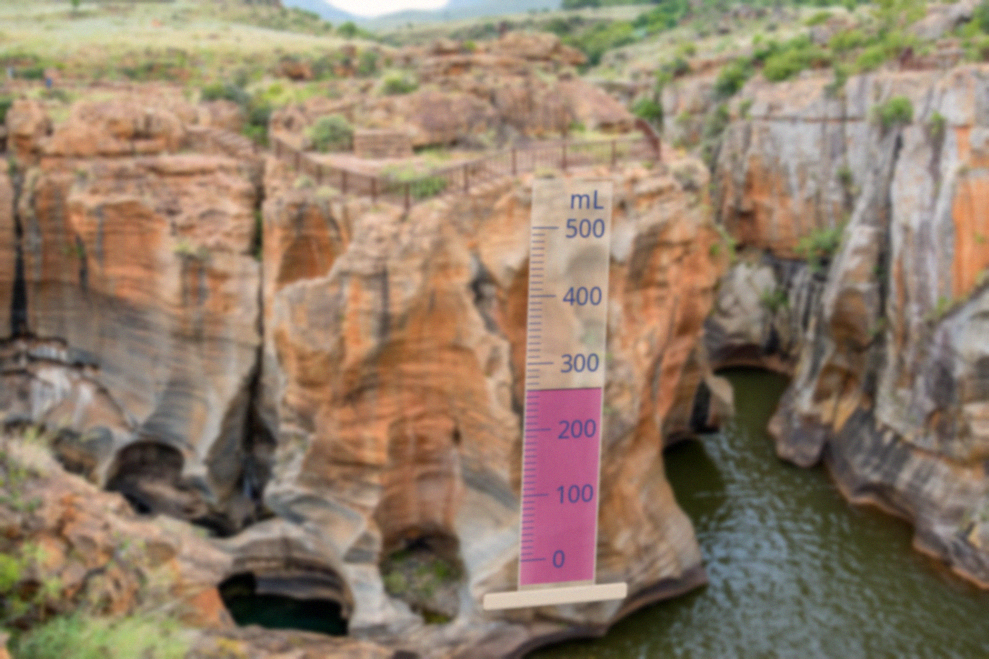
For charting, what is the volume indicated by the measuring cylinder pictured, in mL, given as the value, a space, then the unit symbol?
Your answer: 260 mL
